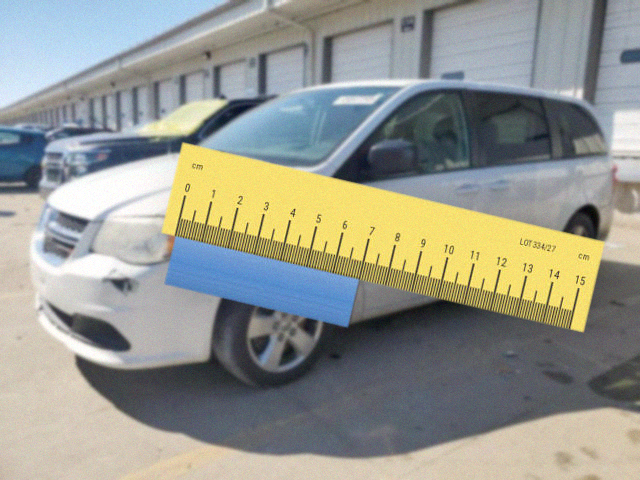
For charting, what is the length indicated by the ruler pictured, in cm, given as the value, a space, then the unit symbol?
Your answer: 7 cm
